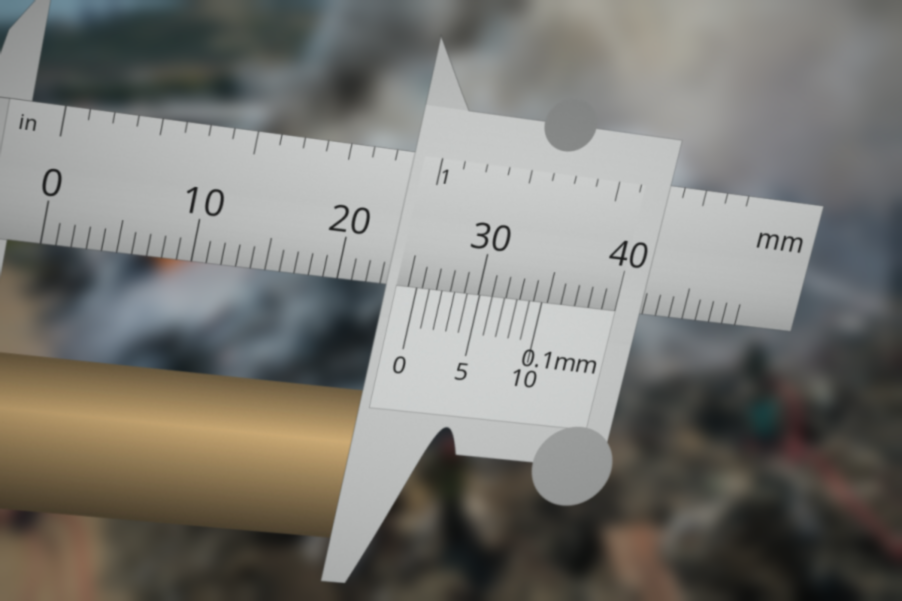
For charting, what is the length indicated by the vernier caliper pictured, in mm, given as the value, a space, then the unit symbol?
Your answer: 25.6 mm
